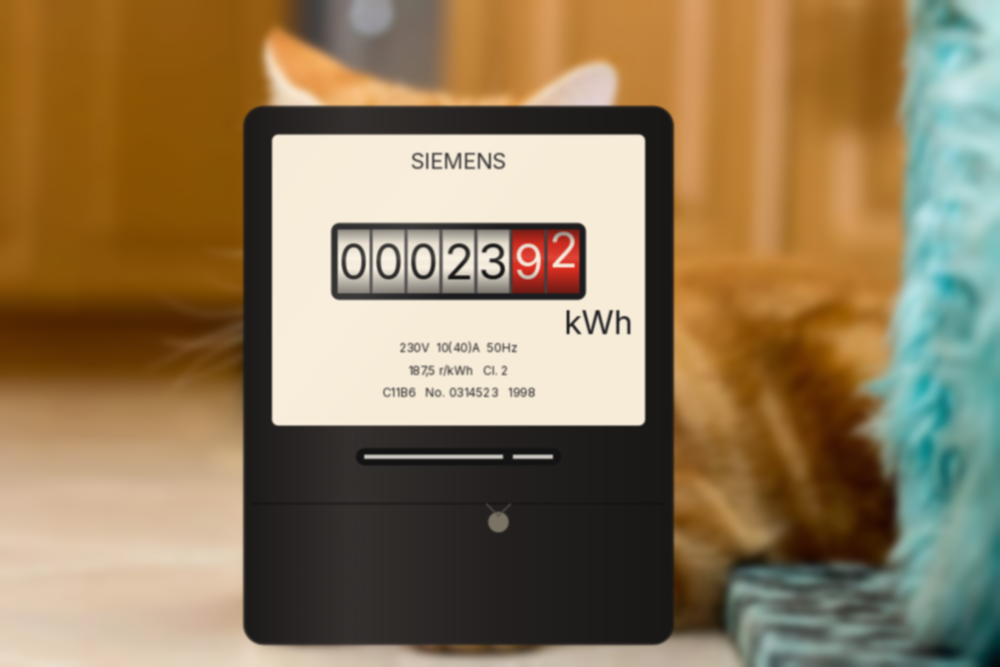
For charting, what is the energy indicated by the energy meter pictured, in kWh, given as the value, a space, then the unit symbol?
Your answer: 23.92 kWh
